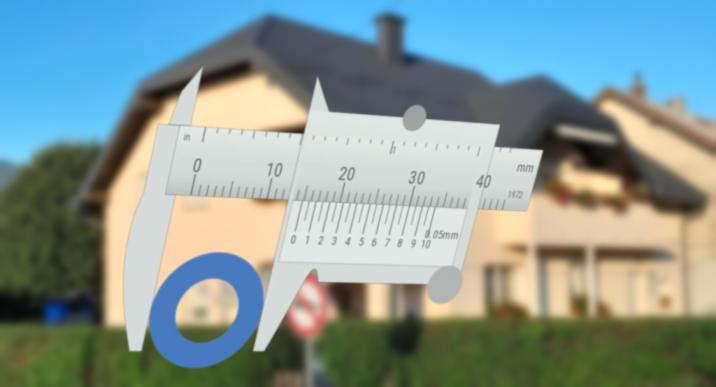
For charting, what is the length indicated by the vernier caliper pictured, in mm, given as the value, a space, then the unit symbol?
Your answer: 14.8 mm
